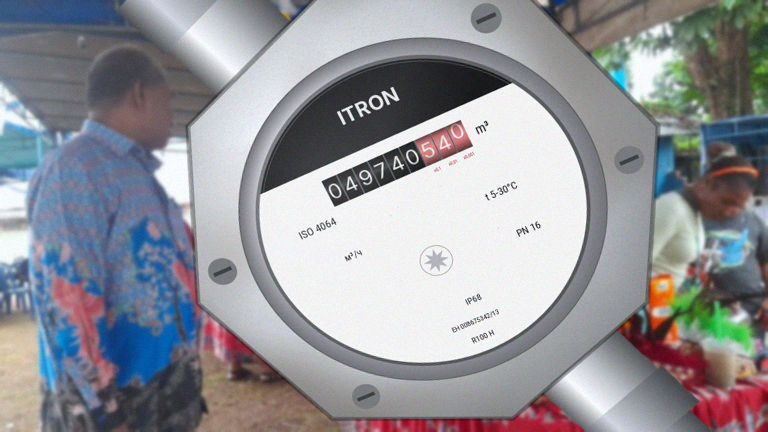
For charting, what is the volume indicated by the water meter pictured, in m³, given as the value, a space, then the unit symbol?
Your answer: 49740.540 m³
